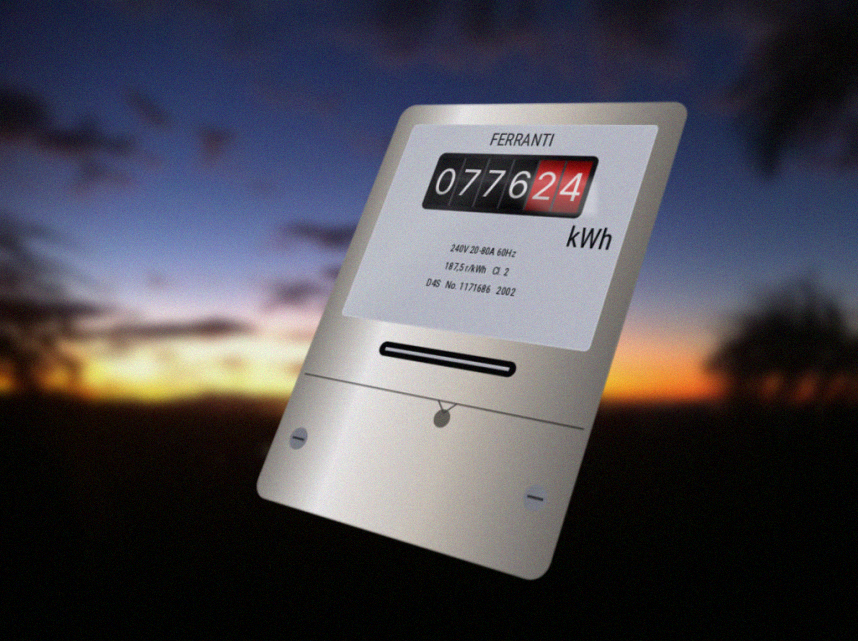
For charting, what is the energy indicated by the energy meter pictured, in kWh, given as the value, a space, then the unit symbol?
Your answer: 776.24 kWh
